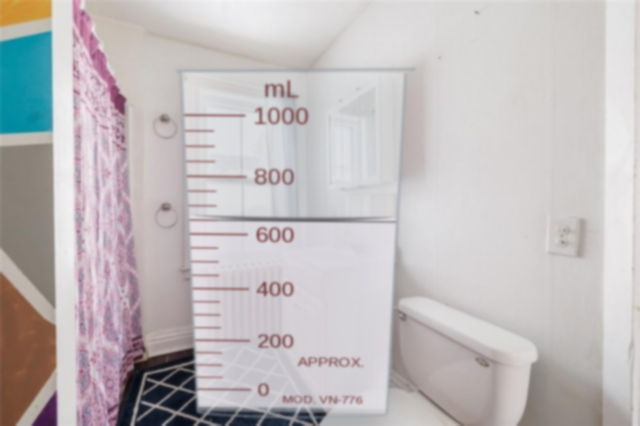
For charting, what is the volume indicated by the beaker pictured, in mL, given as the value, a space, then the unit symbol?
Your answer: 650 mL
